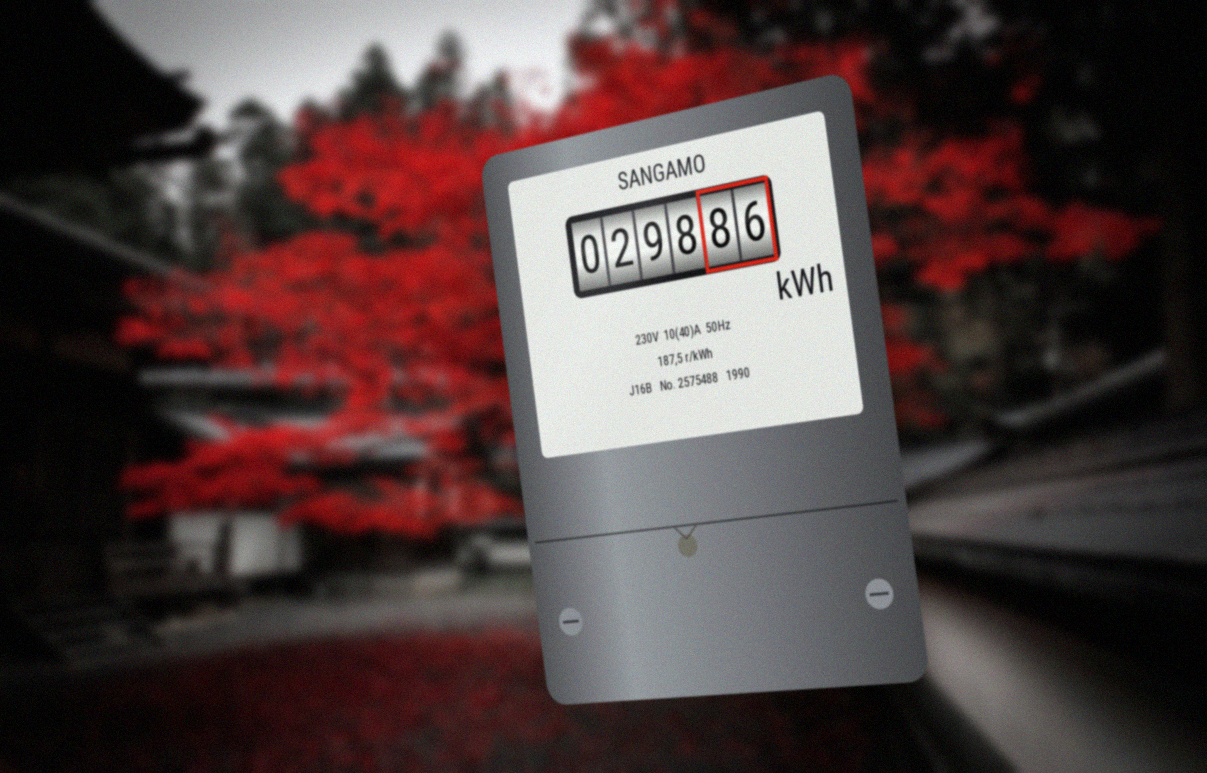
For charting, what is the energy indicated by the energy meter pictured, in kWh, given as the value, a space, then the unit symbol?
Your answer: 298.86 kWh
